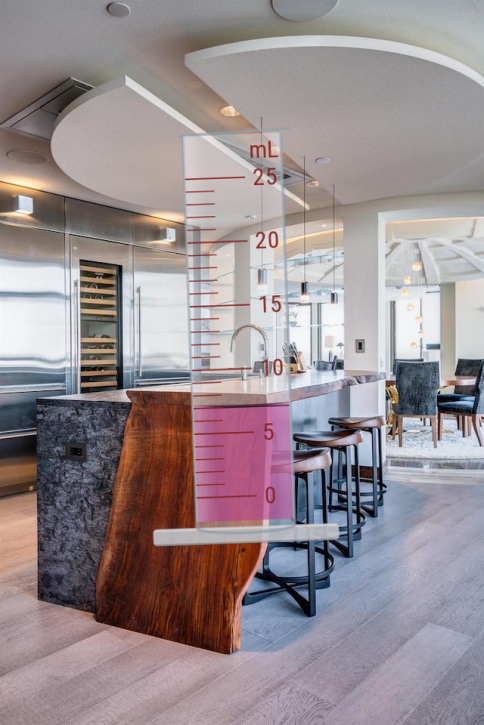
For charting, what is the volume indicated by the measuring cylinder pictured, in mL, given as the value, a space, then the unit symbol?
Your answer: 7 mL
